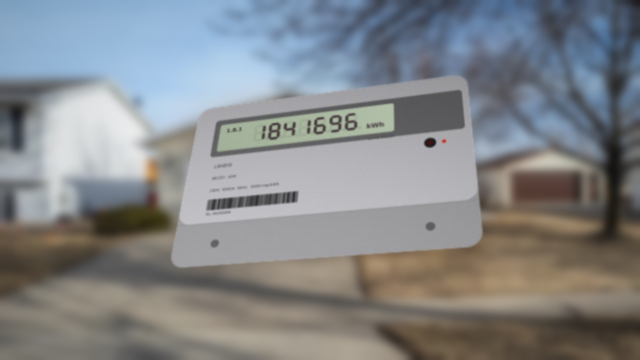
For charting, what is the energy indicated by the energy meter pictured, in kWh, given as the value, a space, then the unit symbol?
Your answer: 1841696 kWh
